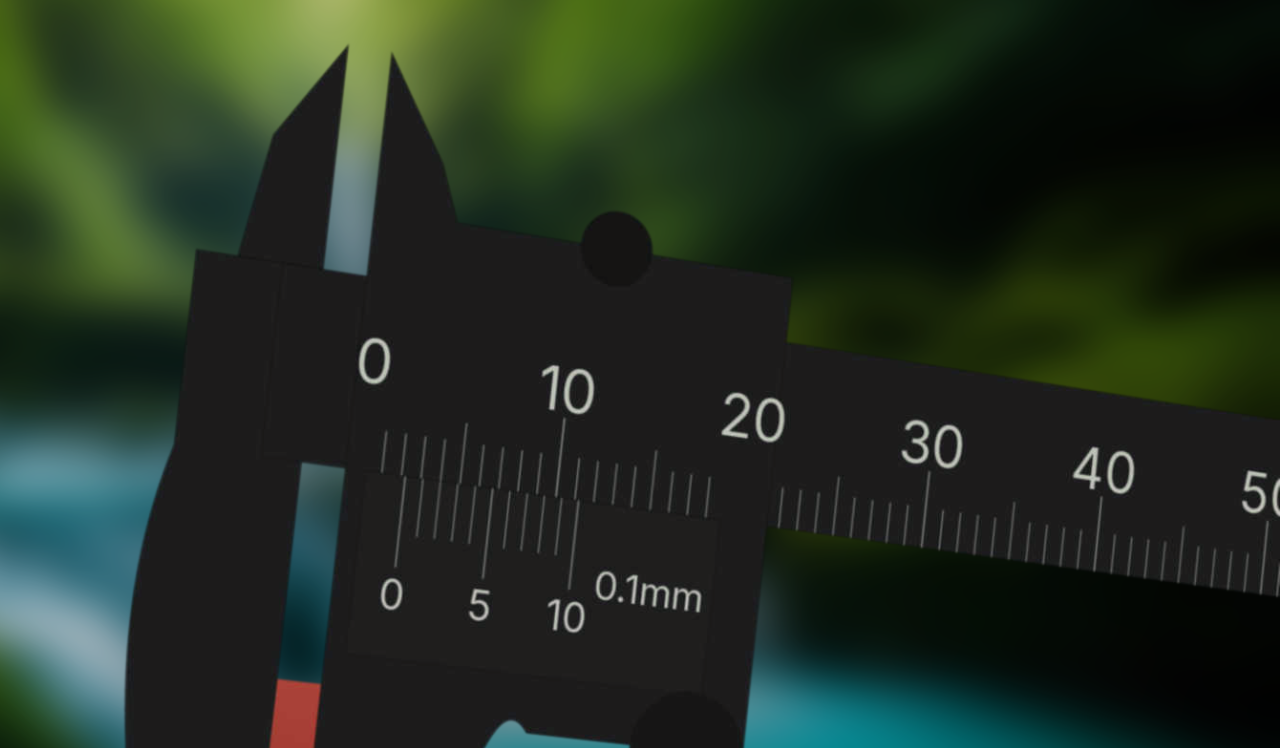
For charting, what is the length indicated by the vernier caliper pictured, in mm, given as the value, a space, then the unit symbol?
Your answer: 2.2 mm
